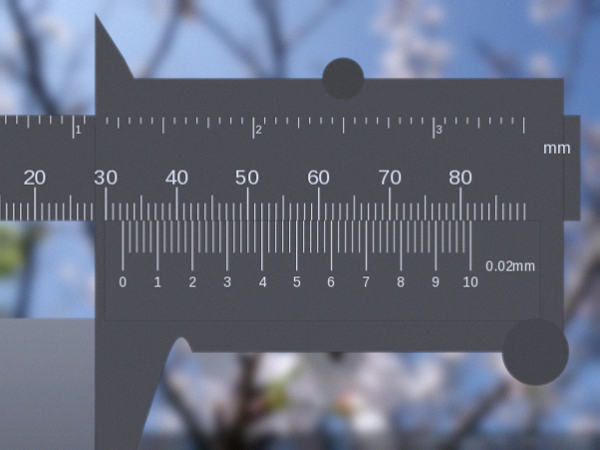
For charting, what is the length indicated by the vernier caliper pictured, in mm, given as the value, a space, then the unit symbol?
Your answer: 32.4 mm
